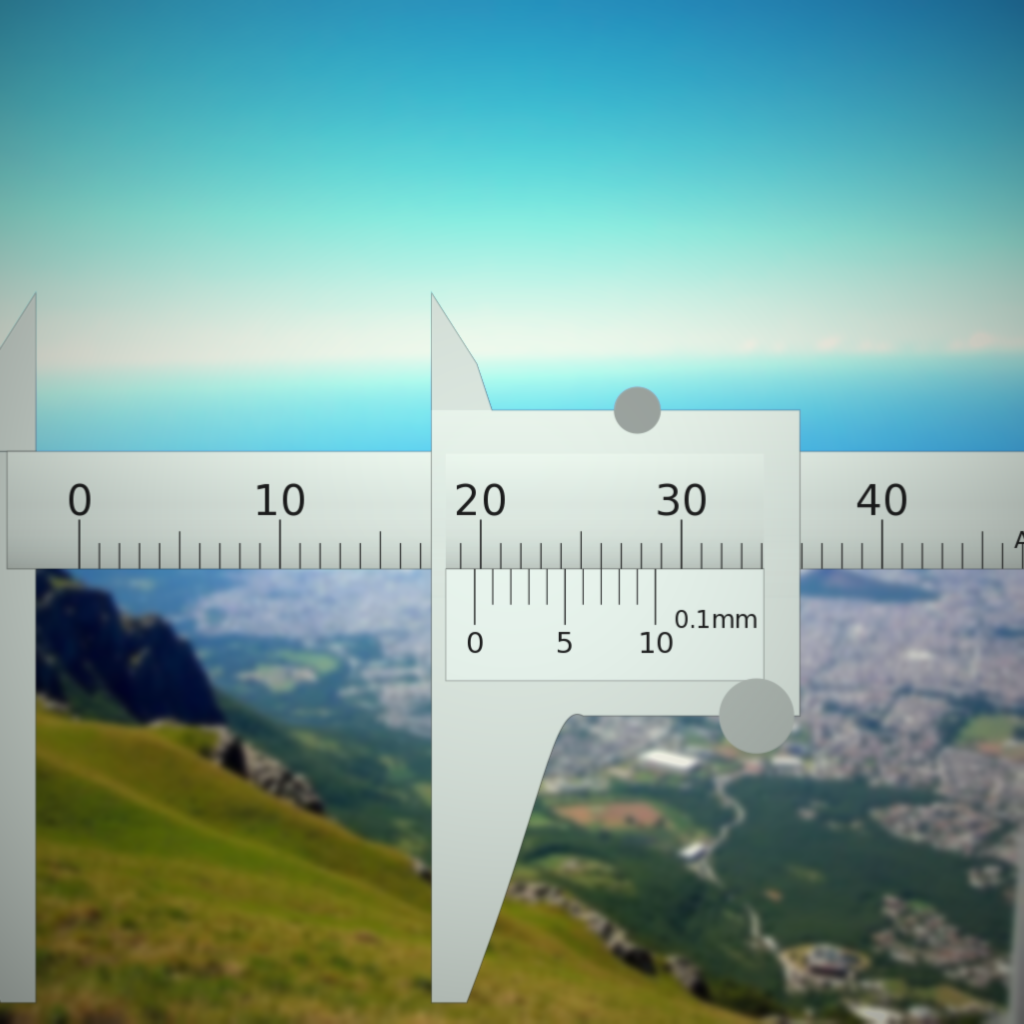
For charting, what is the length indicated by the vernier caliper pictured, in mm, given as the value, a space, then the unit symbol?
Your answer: 19.7 mm
